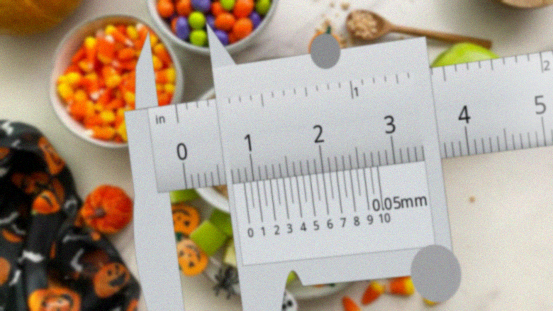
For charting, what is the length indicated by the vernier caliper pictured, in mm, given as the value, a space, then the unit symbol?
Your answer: 8.6 mm
